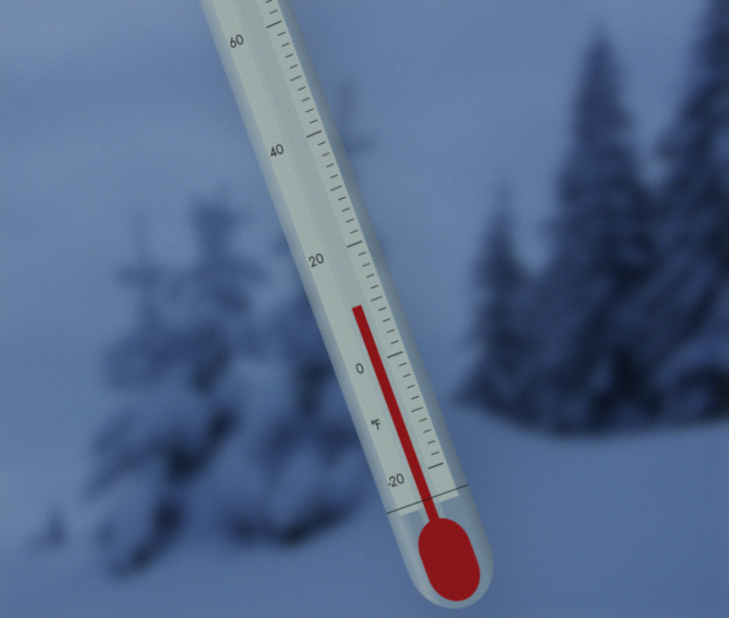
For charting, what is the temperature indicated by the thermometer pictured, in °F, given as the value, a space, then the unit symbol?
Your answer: 10 °F
